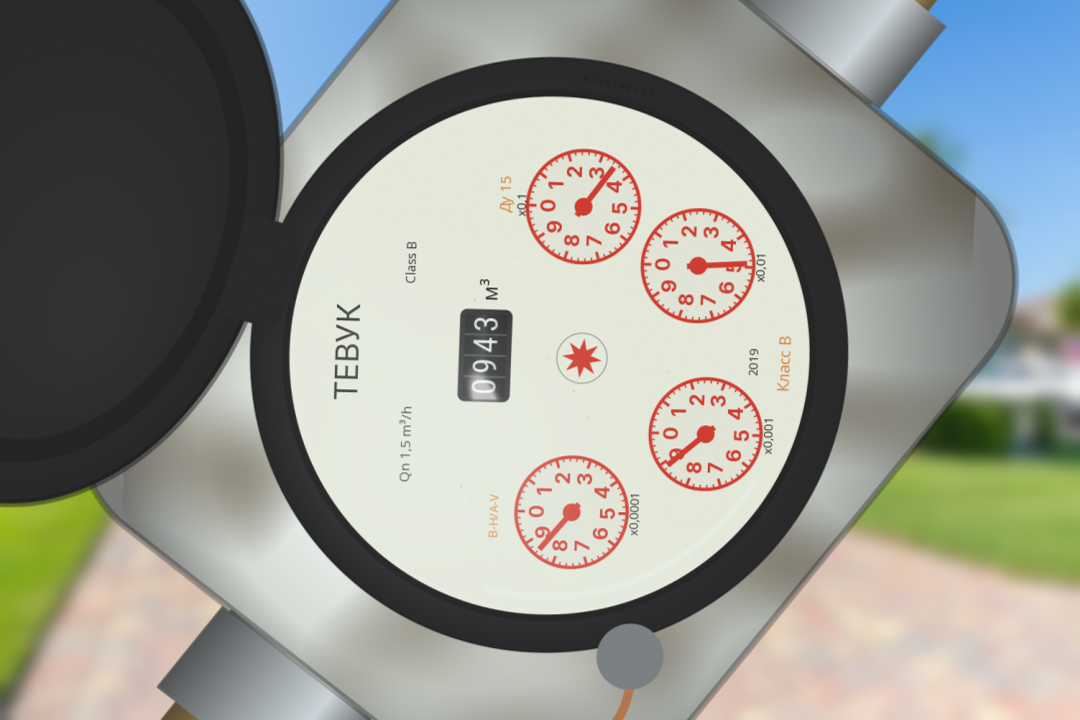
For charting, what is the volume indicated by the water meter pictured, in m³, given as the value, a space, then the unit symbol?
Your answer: 943.3488 m³
